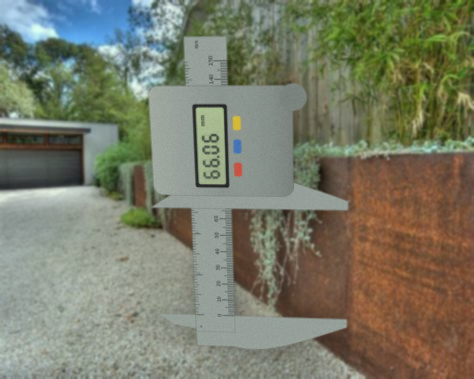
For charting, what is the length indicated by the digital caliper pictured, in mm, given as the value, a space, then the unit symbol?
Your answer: 66.06 mm
